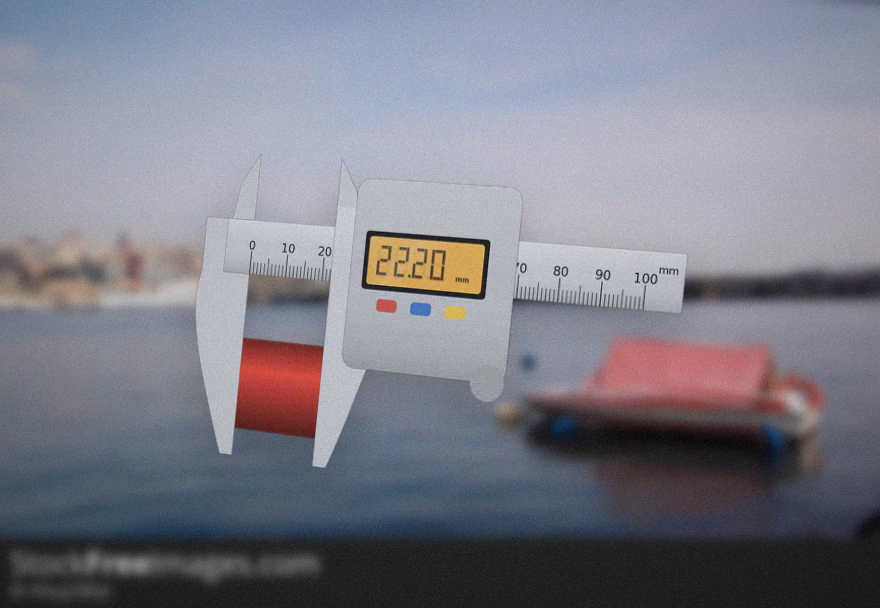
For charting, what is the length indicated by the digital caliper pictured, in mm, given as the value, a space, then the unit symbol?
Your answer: 22.20 mm
